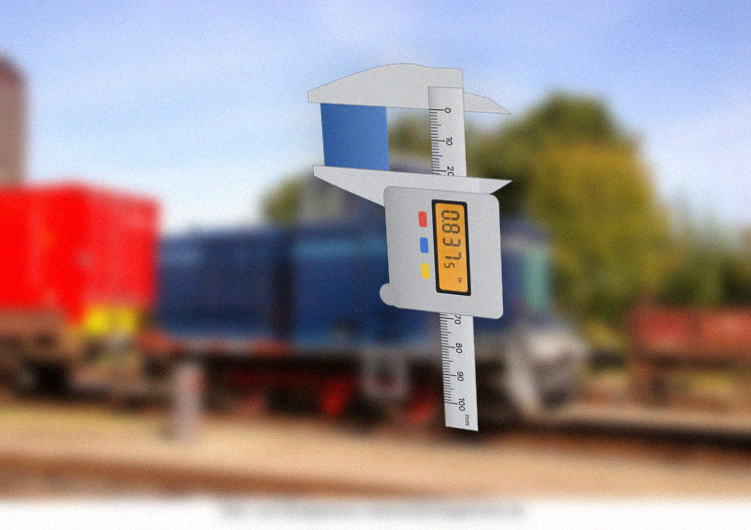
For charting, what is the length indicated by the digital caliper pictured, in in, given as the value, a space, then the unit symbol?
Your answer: 0.8375 in
